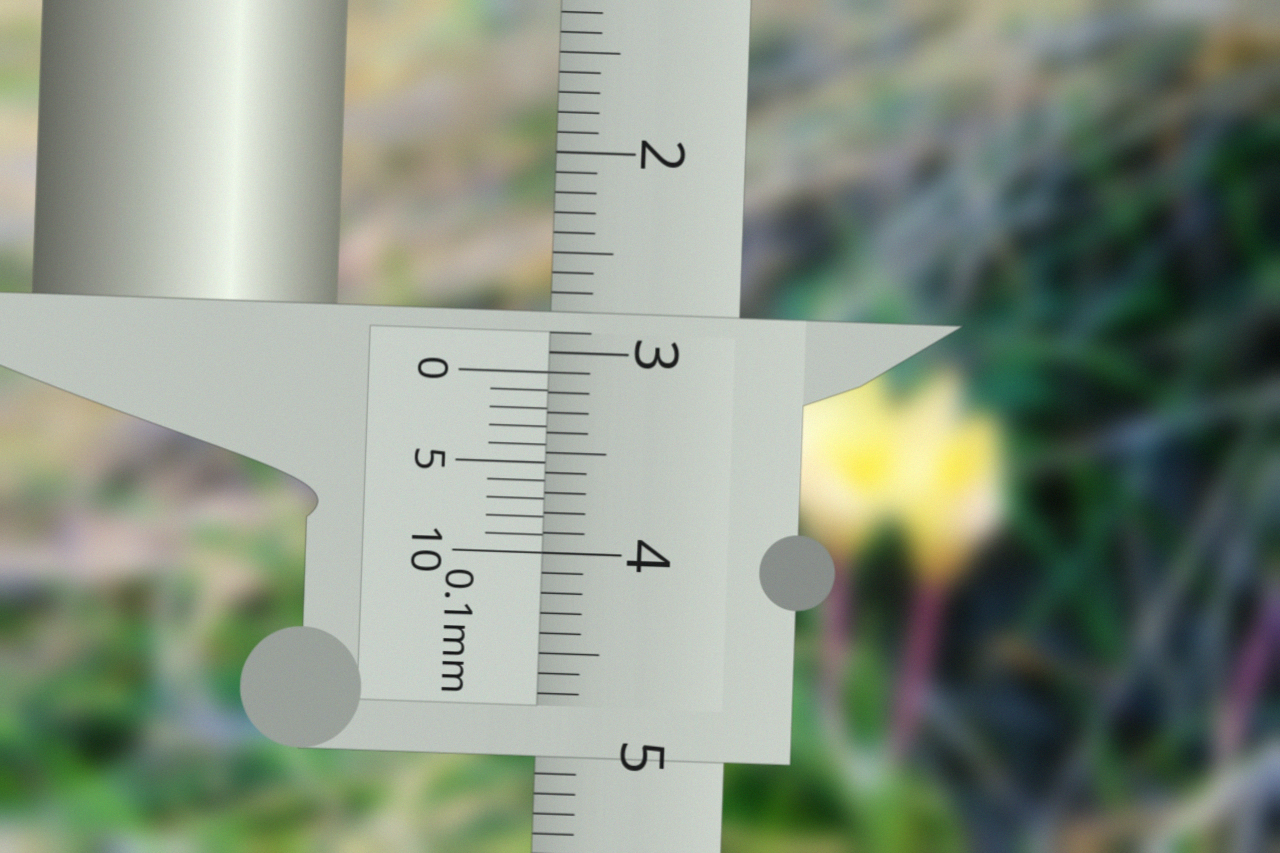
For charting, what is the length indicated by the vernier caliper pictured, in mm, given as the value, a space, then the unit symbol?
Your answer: 31.0 mm
